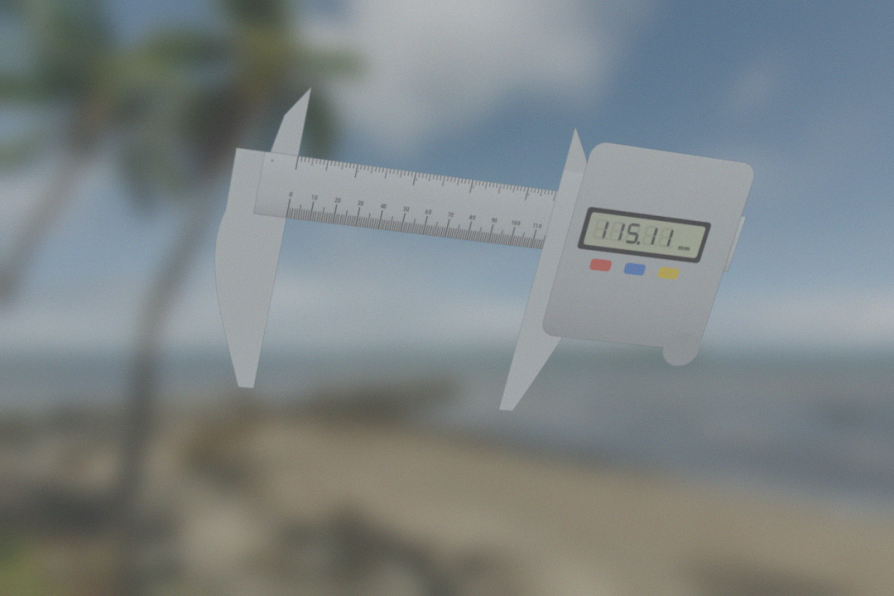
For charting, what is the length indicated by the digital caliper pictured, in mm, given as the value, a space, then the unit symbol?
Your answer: 115.11 mm
